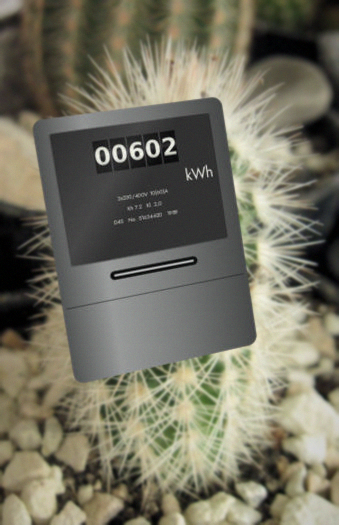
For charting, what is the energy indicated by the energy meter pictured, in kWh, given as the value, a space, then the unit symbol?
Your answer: 602 kWh
